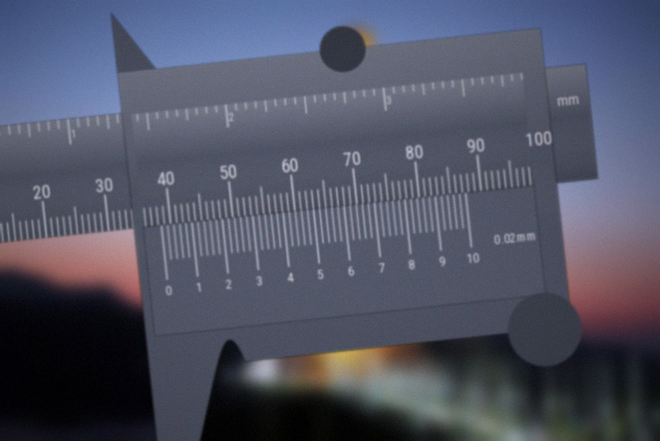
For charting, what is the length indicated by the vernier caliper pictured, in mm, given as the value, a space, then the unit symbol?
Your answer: 38.5 mm
